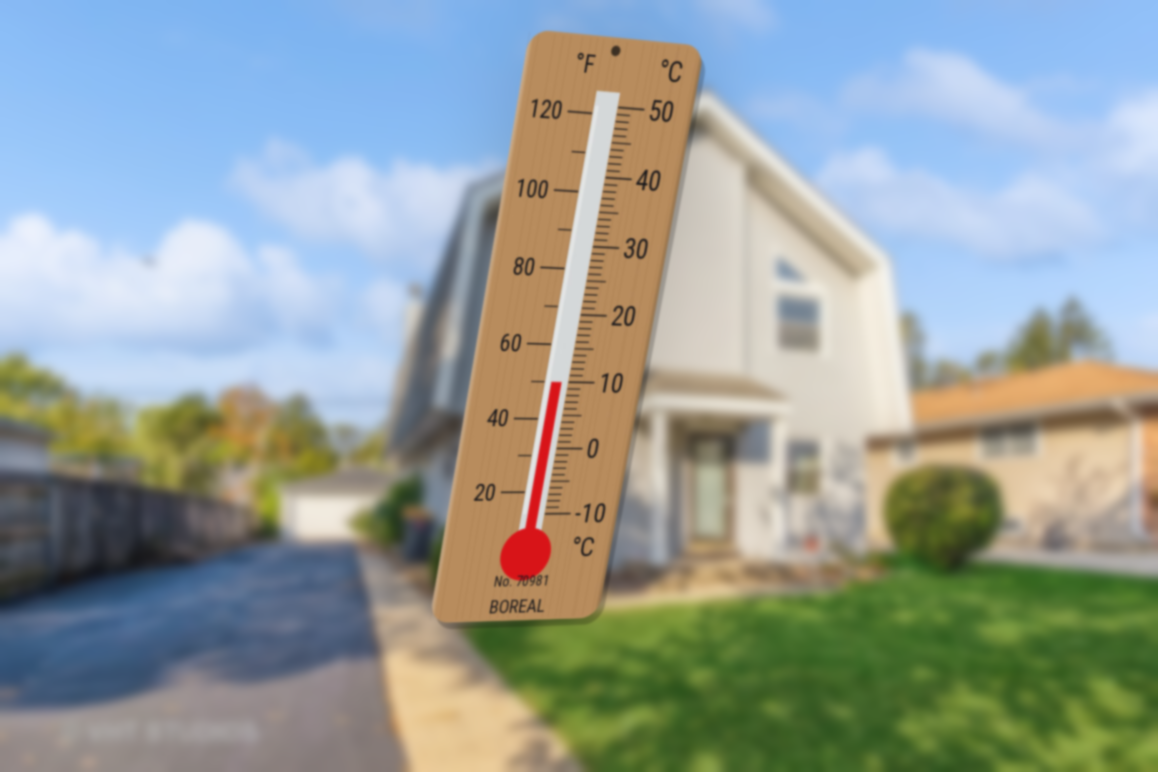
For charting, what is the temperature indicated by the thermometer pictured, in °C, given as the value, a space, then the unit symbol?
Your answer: 10 °C
